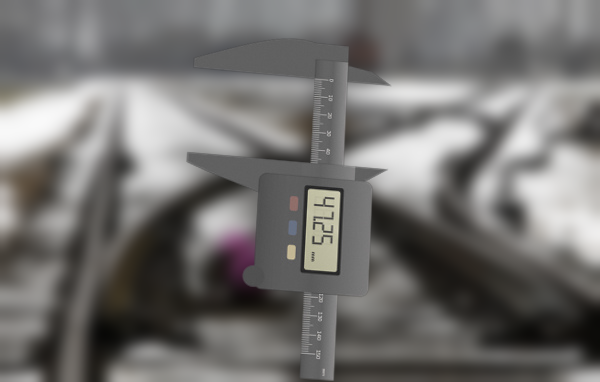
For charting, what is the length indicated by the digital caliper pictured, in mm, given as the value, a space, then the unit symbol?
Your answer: 47.25 mm
